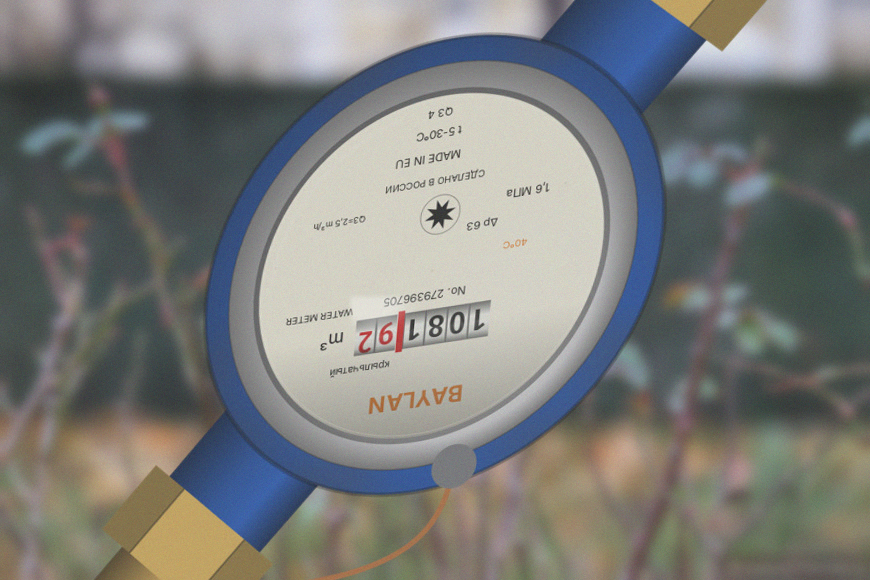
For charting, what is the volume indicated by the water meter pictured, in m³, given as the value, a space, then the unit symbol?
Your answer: 1081.92 m³
